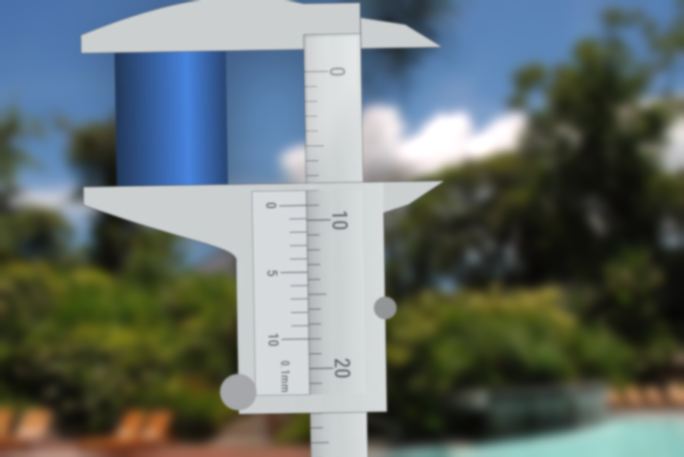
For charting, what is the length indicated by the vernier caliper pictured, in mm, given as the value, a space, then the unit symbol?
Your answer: 9.0 mm
